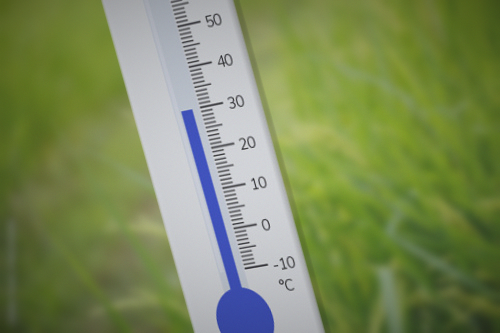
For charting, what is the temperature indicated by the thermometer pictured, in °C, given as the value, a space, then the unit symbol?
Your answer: 30 °C
